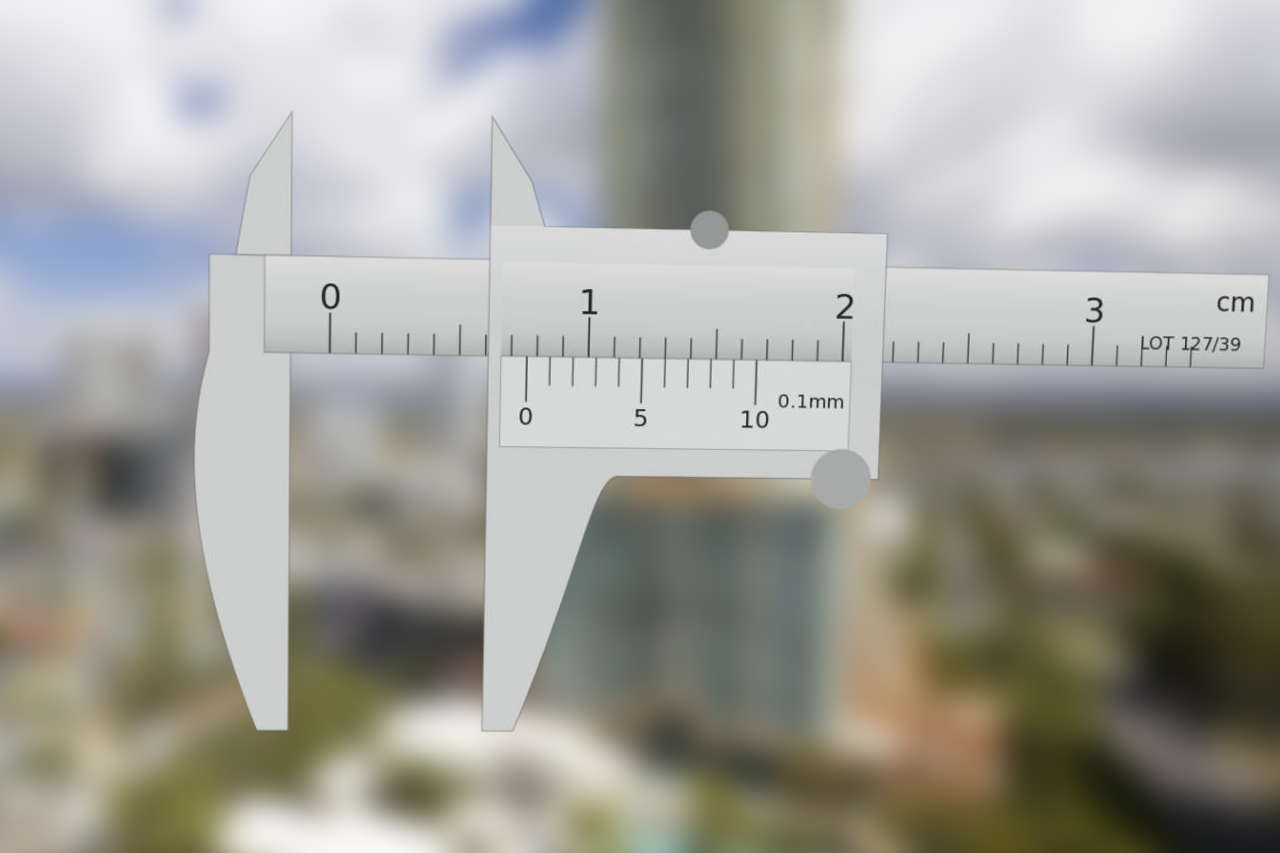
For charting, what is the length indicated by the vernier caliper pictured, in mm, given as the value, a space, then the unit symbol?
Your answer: 7.6 mm
